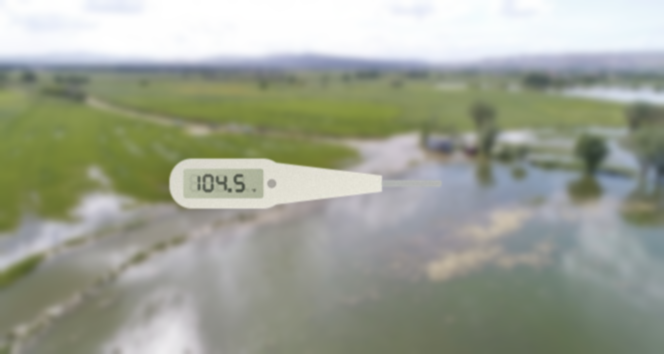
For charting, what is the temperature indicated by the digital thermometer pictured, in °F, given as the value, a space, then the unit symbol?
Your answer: 104.5 °F
